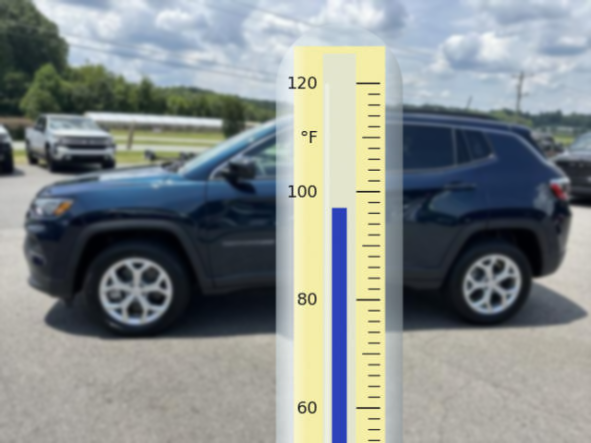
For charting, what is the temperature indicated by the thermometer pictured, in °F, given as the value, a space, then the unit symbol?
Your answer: 97 °F
